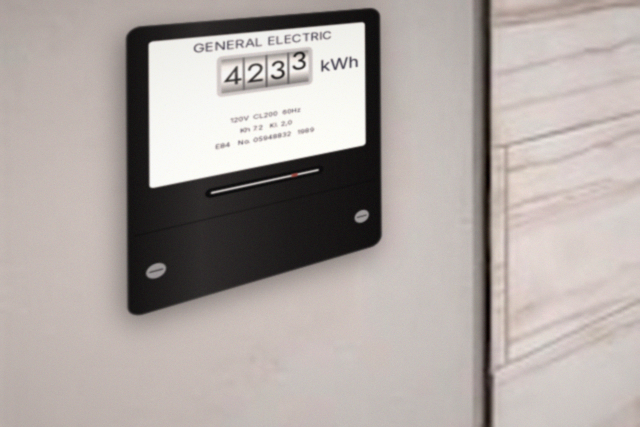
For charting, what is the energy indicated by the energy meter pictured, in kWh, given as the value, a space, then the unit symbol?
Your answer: 4233 kWh
